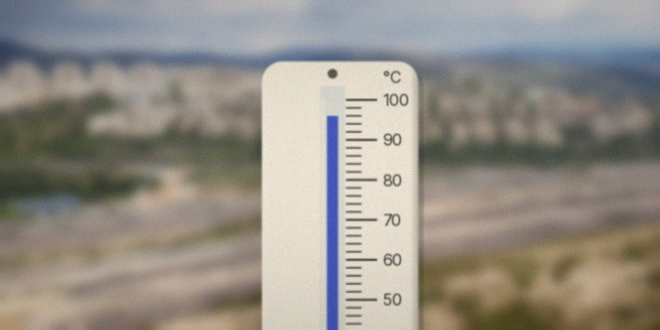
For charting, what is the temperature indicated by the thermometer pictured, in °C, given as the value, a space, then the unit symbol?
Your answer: 96 °C
